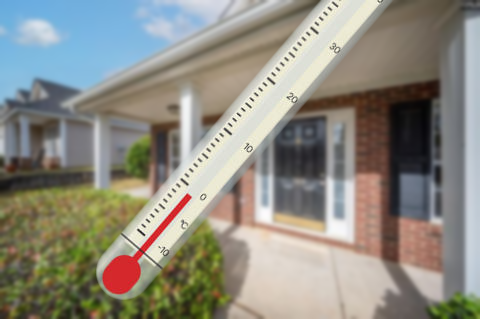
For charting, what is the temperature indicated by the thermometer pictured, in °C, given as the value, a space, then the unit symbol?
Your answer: -1 °C
